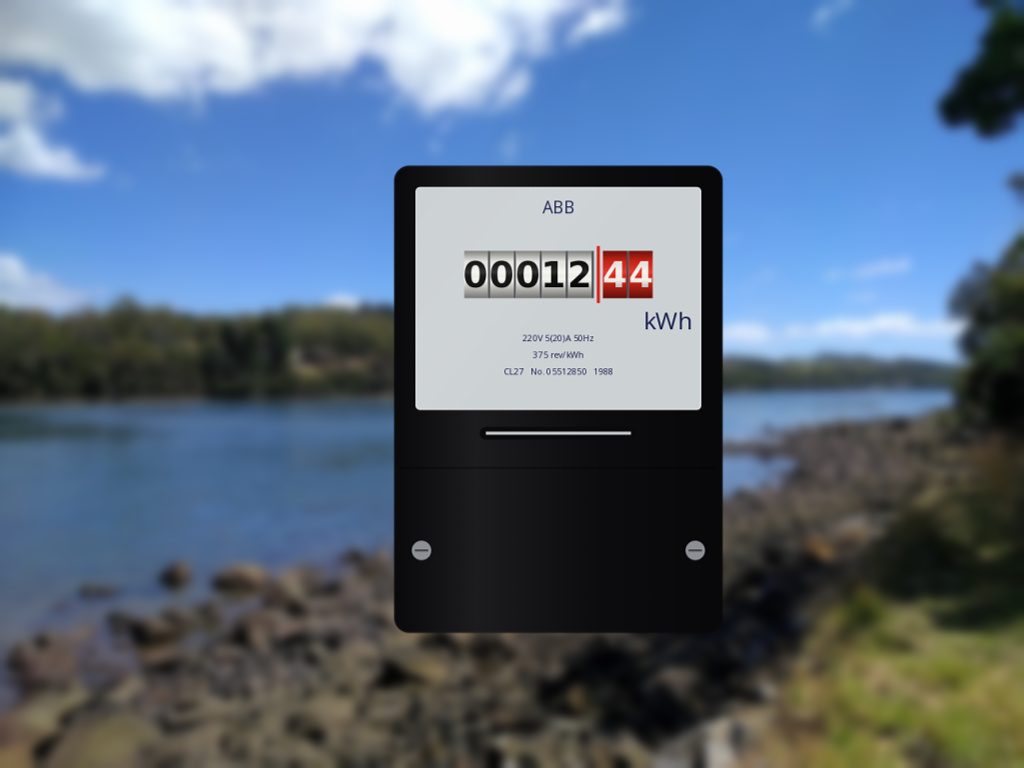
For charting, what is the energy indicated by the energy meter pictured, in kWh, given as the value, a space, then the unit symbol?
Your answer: 12.44 kWh
